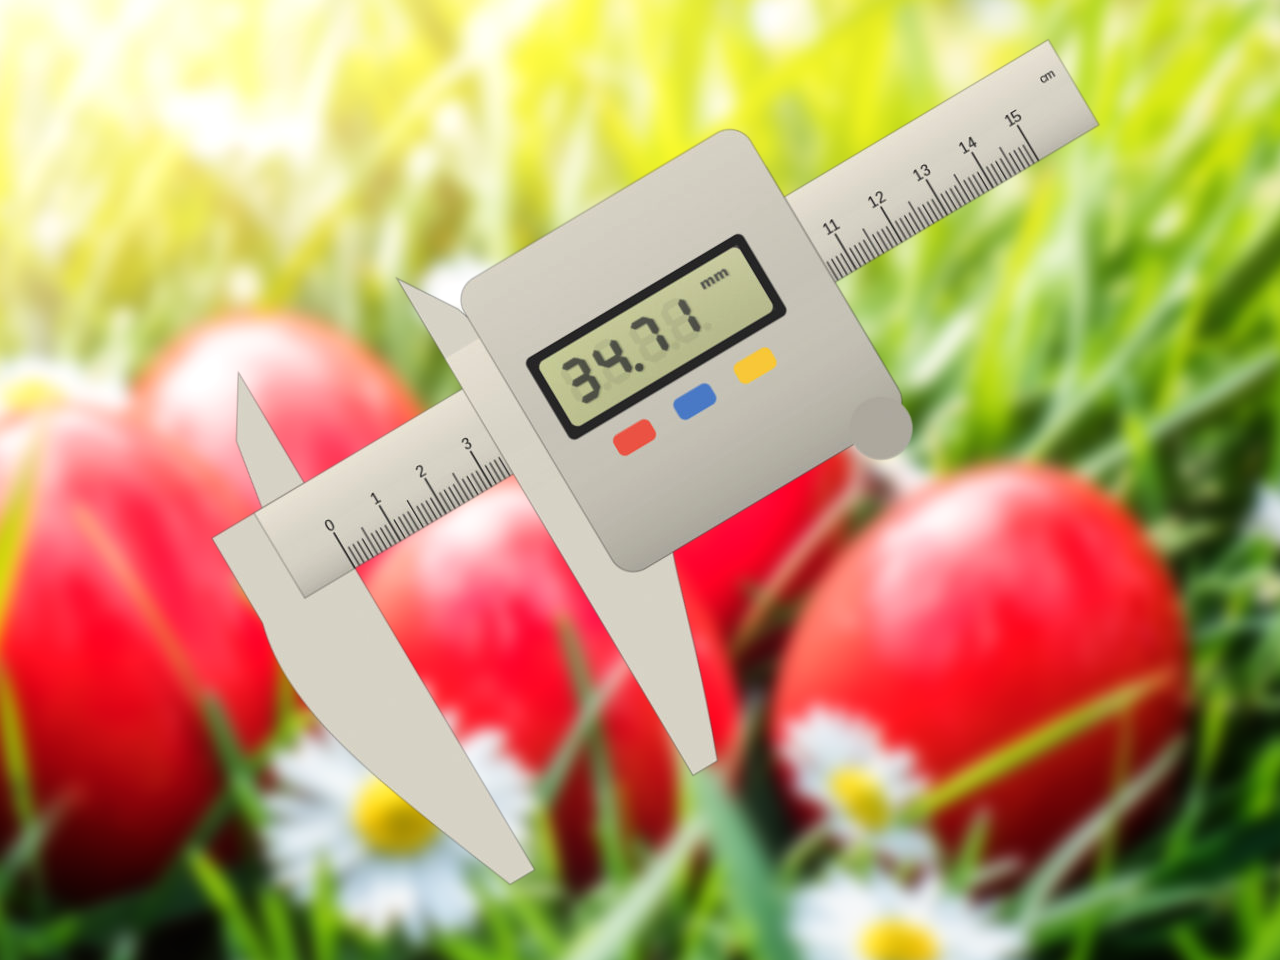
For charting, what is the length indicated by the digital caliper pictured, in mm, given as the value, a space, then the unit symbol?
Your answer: 34.71 mm
